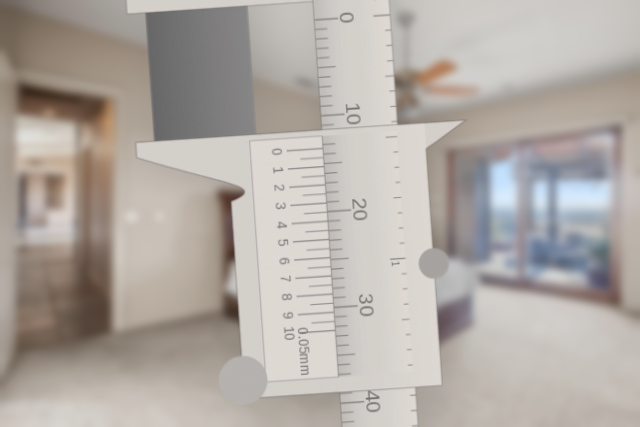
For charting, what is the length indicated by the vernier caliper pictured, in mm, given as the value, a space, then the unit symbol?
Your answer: 13.4 mm
